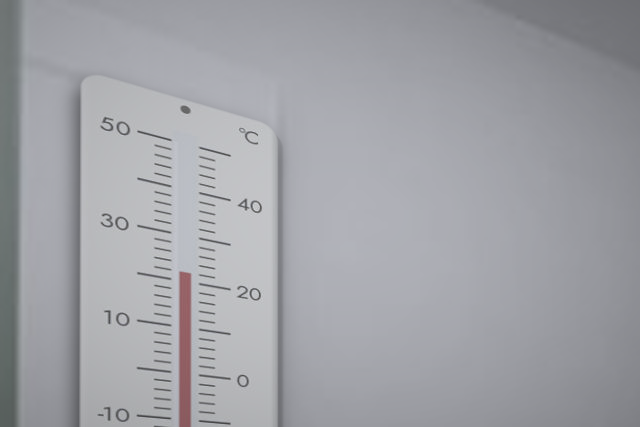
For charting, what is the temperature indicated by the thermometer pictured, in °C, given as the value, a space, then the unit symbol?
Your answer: 22 °C
